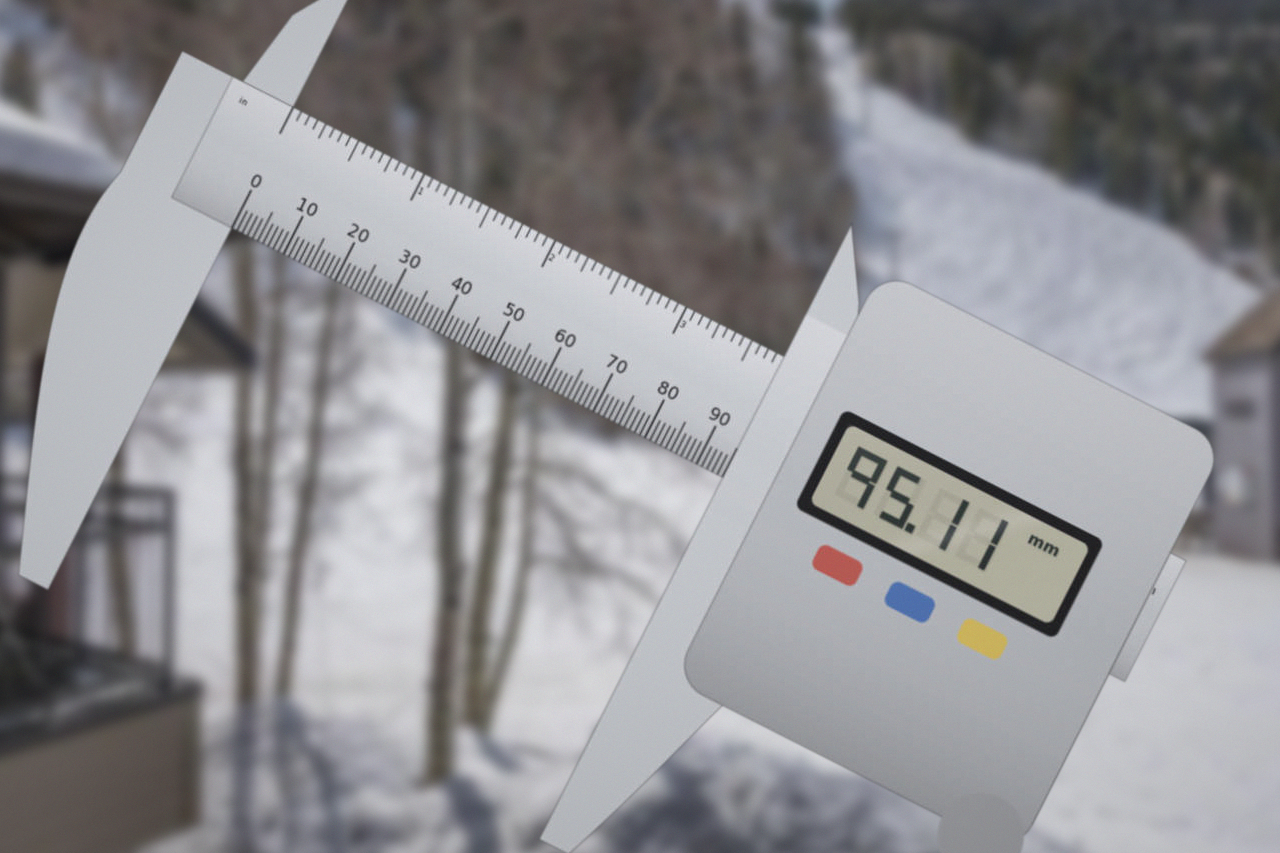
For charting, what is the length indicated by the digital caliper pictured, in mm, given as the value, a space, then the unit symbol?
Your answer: 95.11 mm
